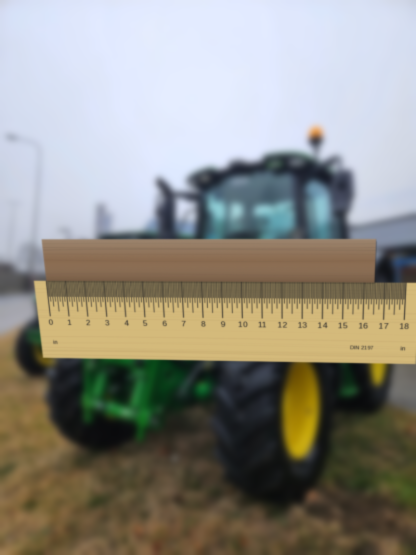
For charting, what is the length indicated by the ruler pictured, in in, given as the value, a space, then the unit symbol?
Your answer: 16.5 in
